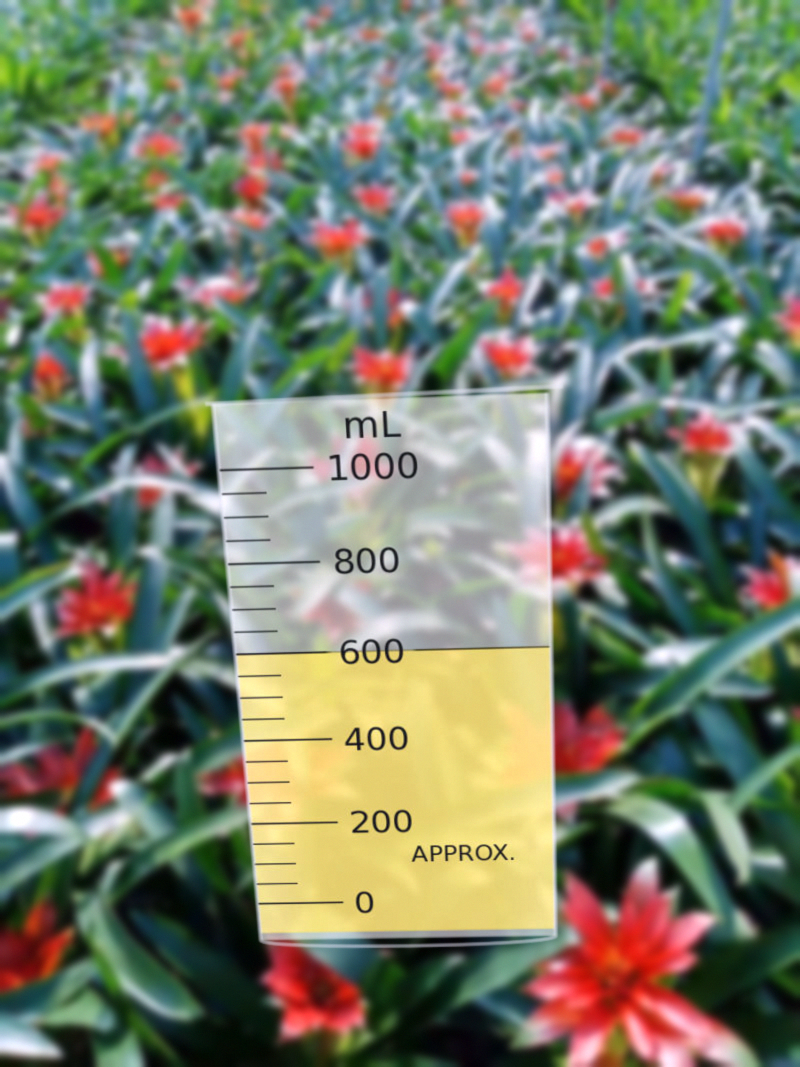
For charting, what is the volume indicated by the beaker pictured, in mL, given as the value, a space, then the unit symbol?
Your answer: 600 mL
